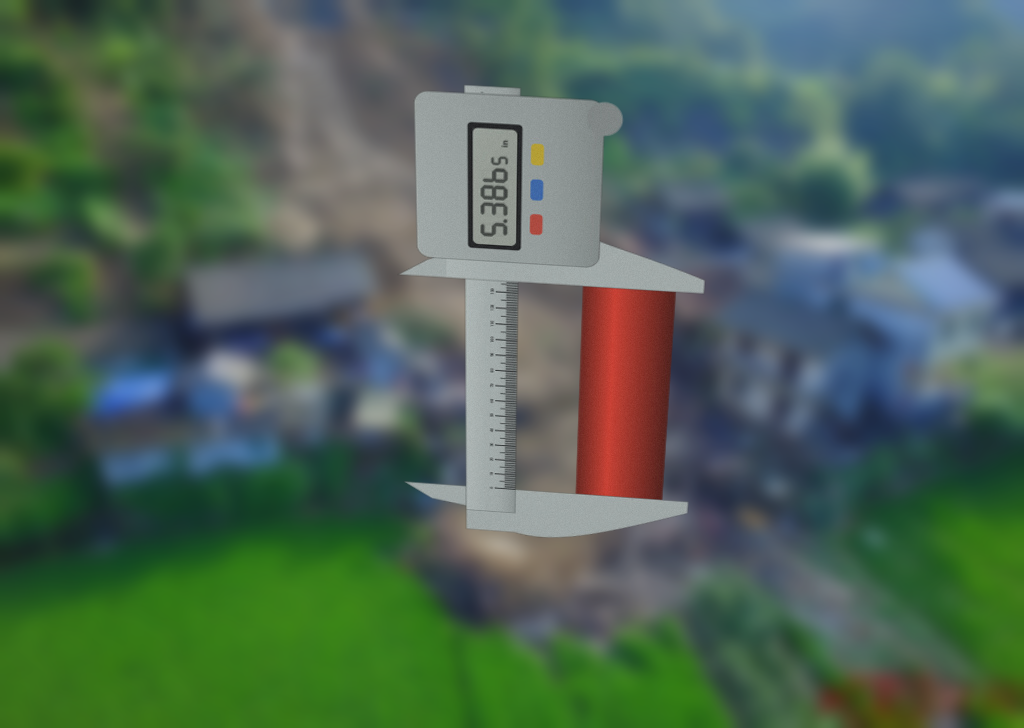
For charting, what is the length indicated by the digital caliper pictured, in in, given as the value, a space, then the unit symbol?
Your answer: 5.3865 in
